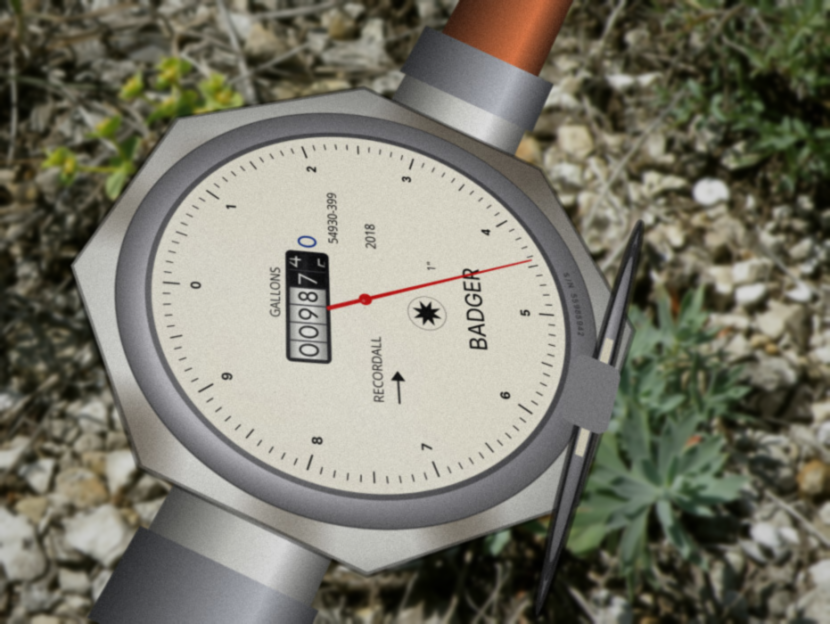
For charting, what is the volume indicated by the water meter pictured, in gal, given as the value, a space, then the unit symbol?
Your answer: 98744.4 gal
